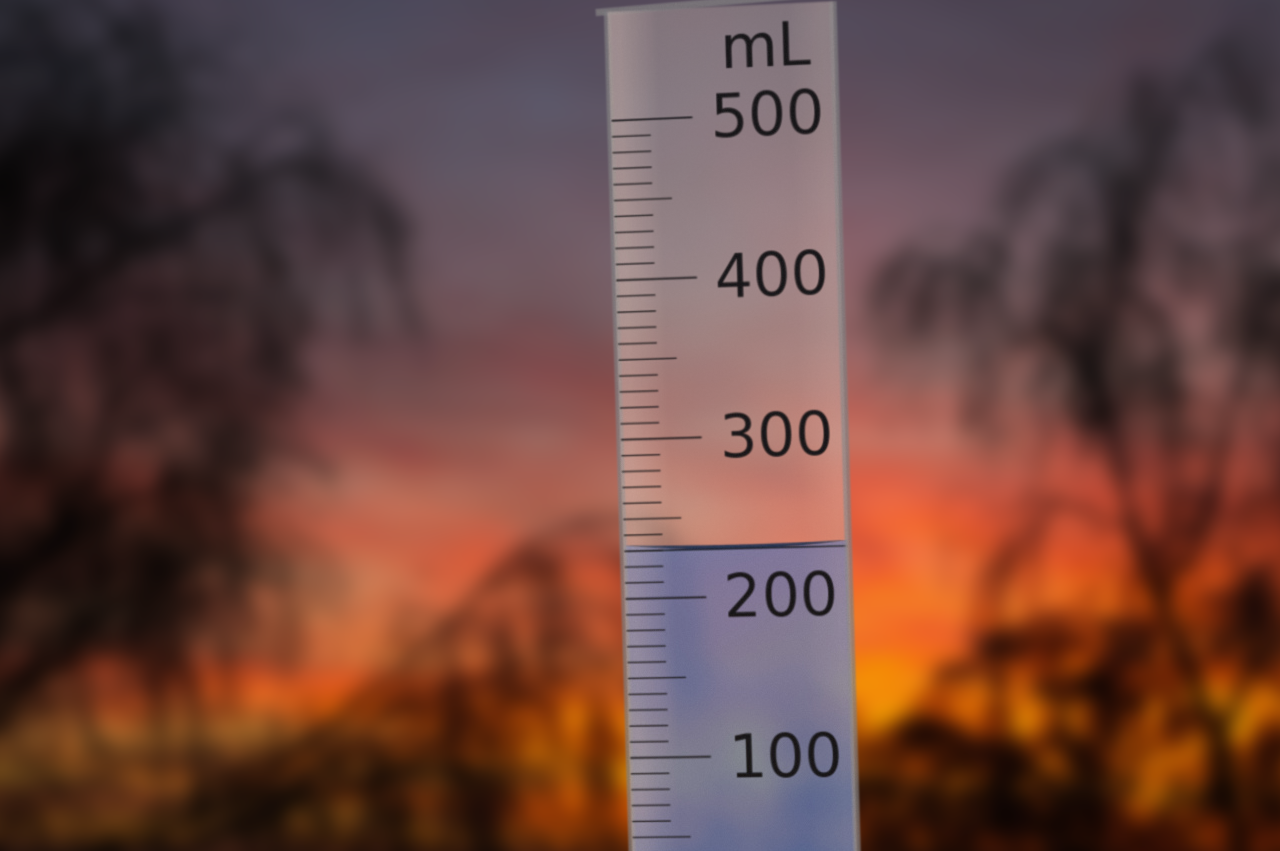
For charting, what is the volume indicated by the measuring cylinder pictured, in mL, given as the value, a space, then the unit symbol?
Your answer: 230 mL
